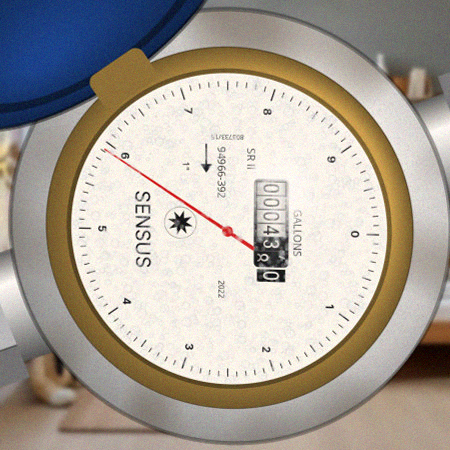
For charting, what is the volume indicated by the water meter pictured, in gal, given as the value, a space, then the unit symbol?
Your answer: 4375.9 gal
